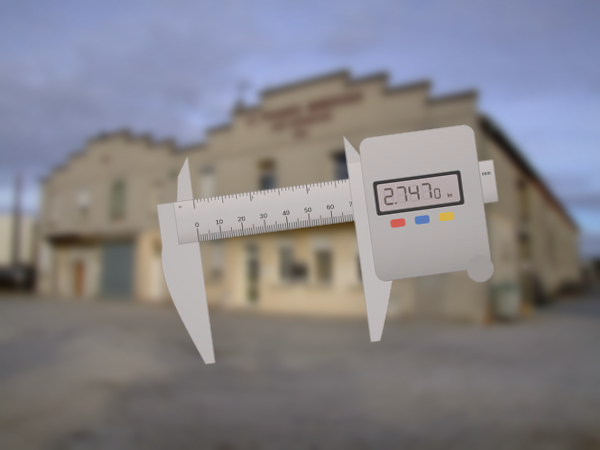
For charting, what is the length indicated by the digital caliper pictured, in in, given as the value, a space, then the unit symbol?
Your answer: 2.7470 in
